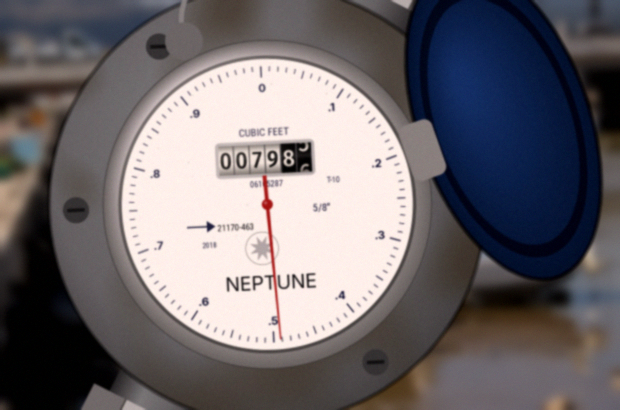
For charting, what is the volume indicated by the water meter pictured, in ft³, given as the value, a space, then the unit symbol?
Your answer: 7985.49 ft³
